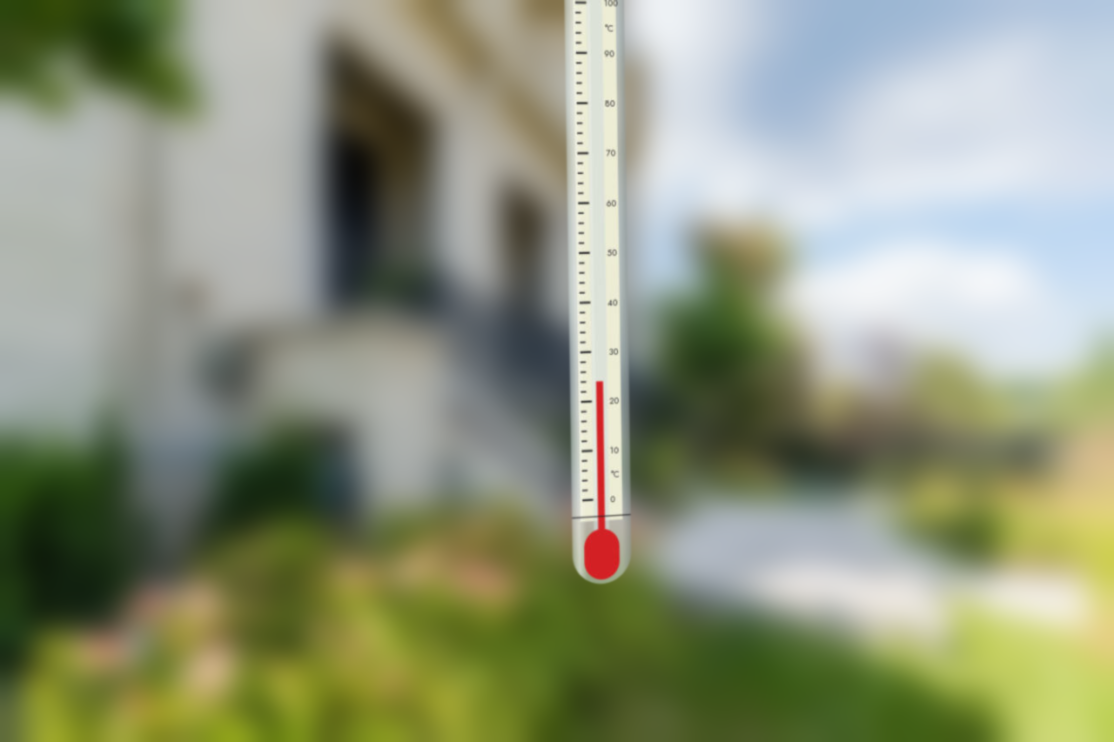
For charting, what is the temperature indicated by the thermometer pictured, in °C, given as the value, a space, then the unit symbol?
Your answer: 24 °C
